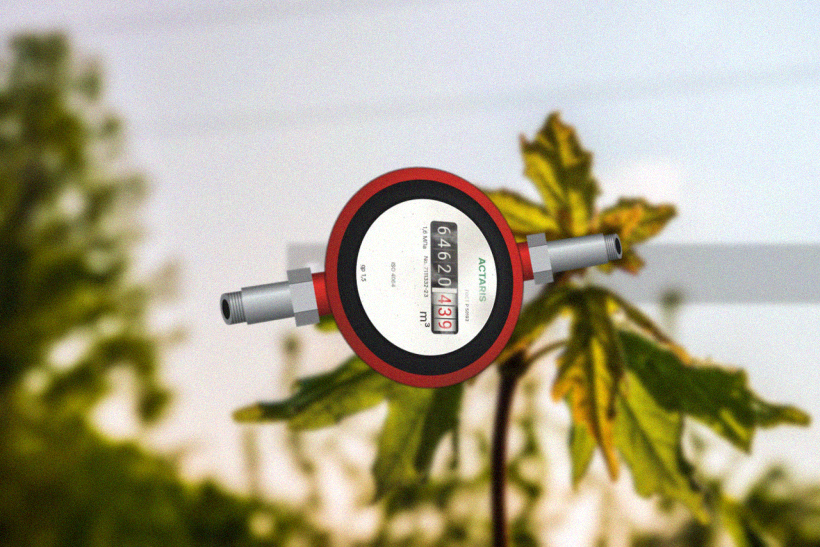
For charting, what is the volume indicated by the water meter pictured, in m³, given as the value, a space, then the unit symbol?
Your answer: 64620.439 m³
